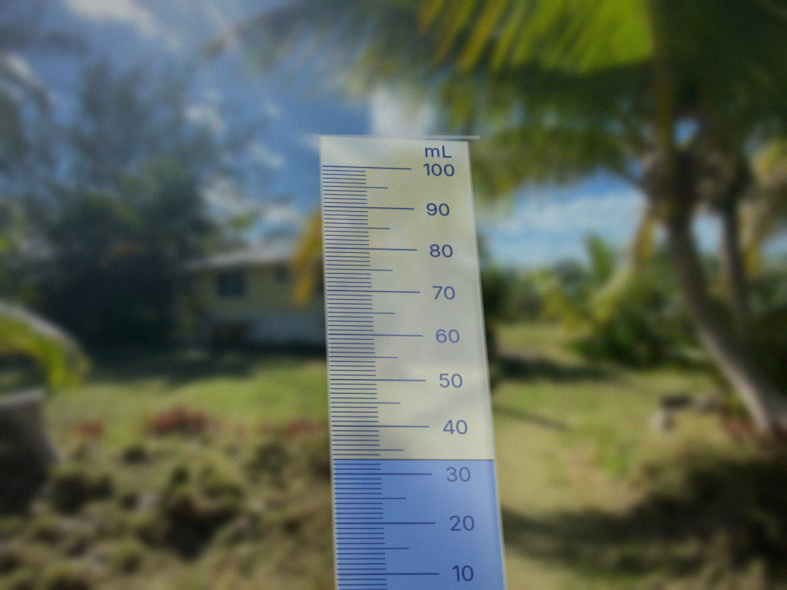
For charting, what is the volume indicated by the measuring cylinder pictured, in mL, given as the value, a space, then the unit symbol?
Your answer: 33 mL
